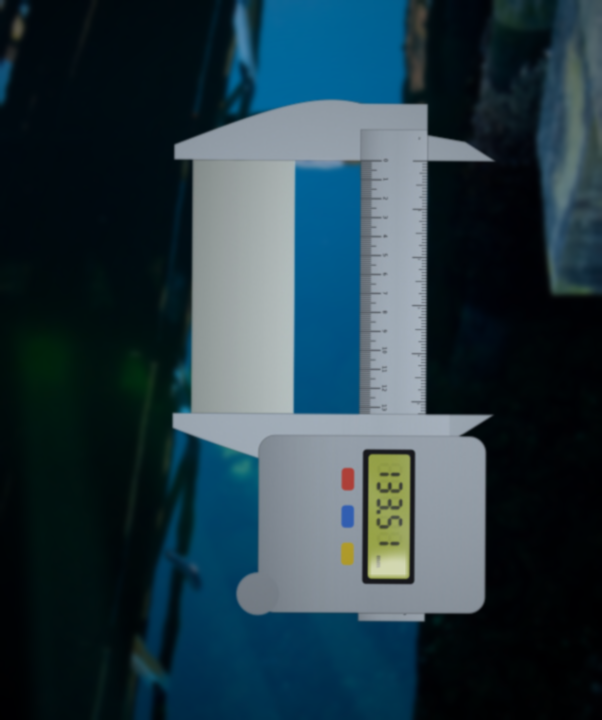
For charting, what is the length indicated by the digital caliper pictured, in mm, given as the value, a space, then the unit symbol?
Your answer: 133.51 mm
